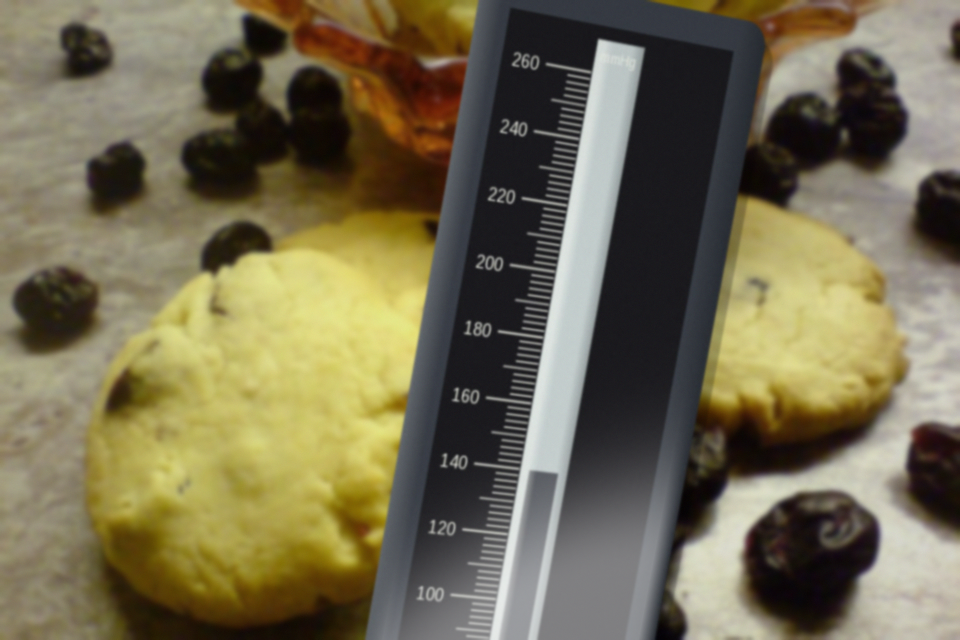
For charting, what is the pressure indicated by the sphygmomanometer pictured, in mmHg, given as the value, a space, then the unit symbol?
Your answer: 140 mmHg
